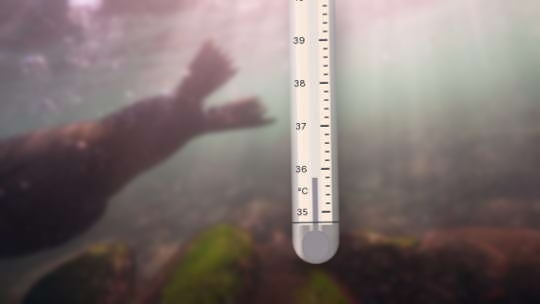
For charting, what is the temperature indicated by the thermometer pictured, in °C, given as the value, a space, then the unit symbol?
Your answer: 35.8 °C
